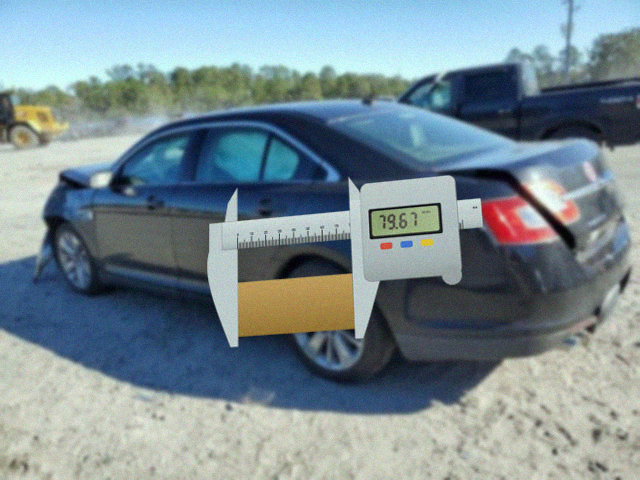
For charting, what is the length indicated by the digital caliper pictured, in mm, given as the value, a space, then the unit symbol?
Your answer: 79.67 mm
